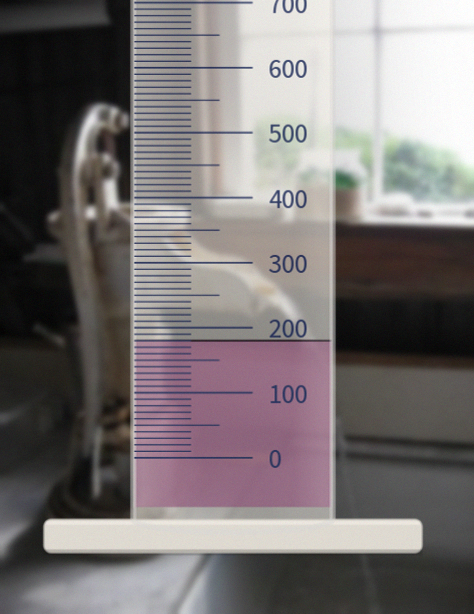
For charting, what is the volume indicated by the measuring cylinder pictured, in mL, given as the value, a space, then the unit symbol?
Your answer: 180 mL
